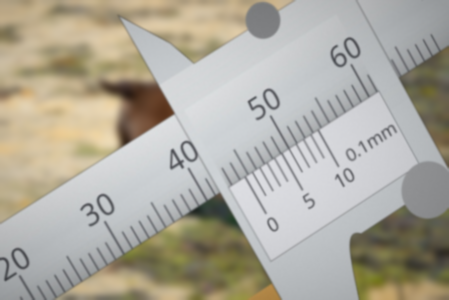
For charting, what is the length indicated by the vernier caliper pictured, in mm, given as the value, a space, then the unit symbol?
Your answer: 44.6 mm
